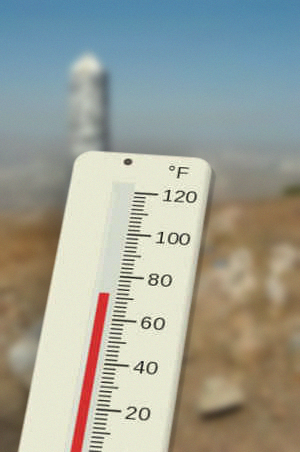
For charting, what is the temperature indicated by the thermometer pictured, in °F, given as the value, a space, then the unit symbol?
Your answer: 72 °F
